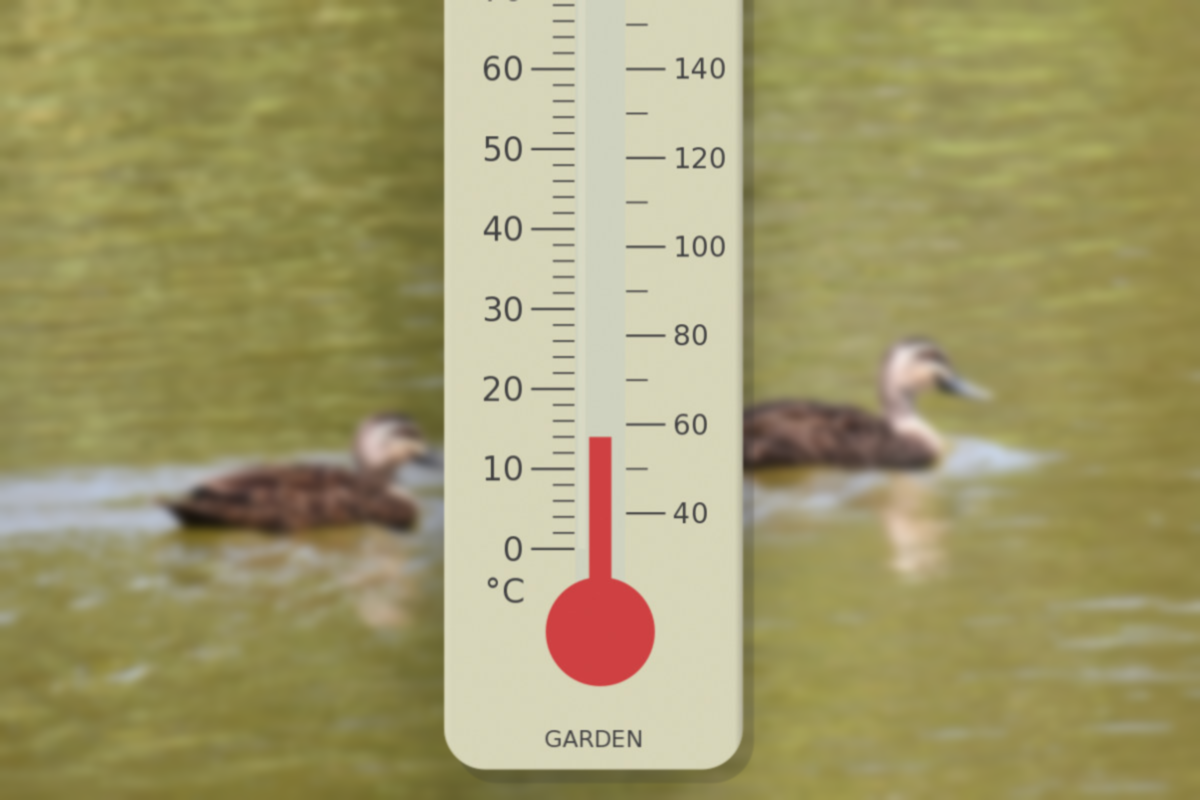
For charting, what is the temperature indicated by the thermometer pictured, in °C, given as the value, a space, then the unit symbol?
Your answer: 14 °C
